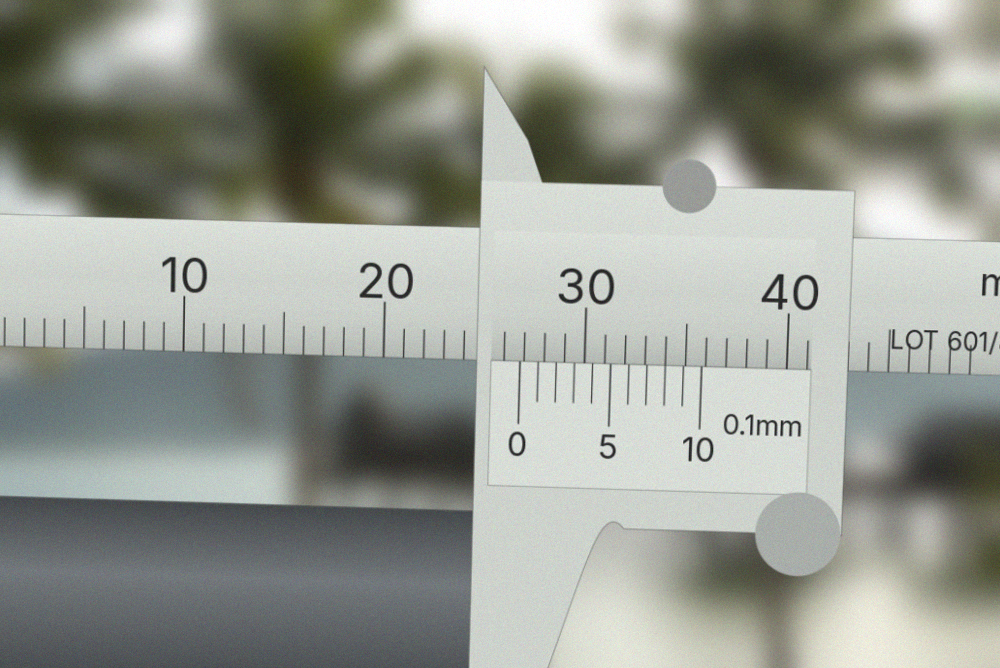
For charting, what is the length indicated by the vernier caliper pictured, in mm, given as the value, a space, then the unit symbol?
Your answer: 26.8 mm
